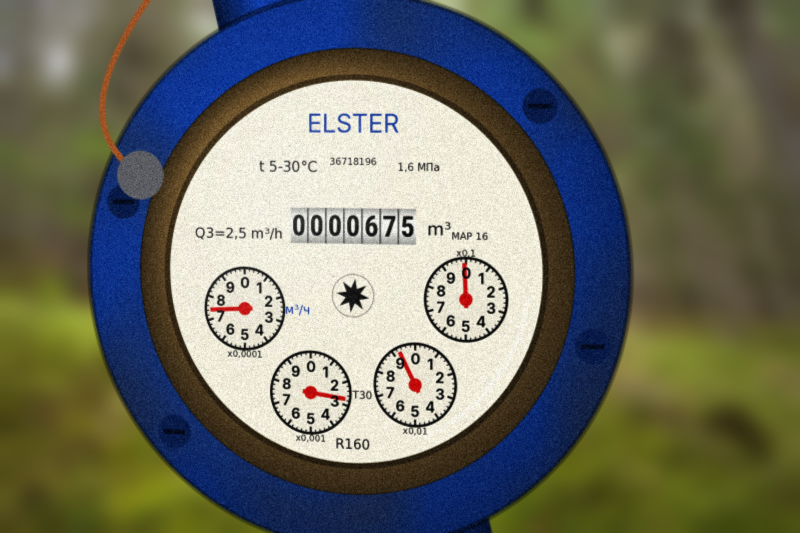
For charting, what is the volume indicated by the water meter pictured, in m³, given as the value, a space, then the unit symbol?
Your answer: 674.9927 m³
